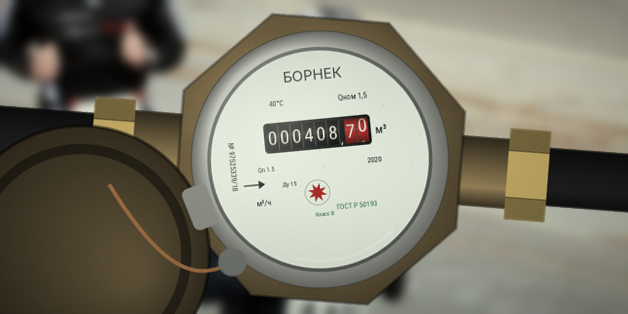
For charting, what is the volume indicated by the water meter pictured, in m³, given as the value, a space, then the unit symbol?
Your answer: 408.70 m³
